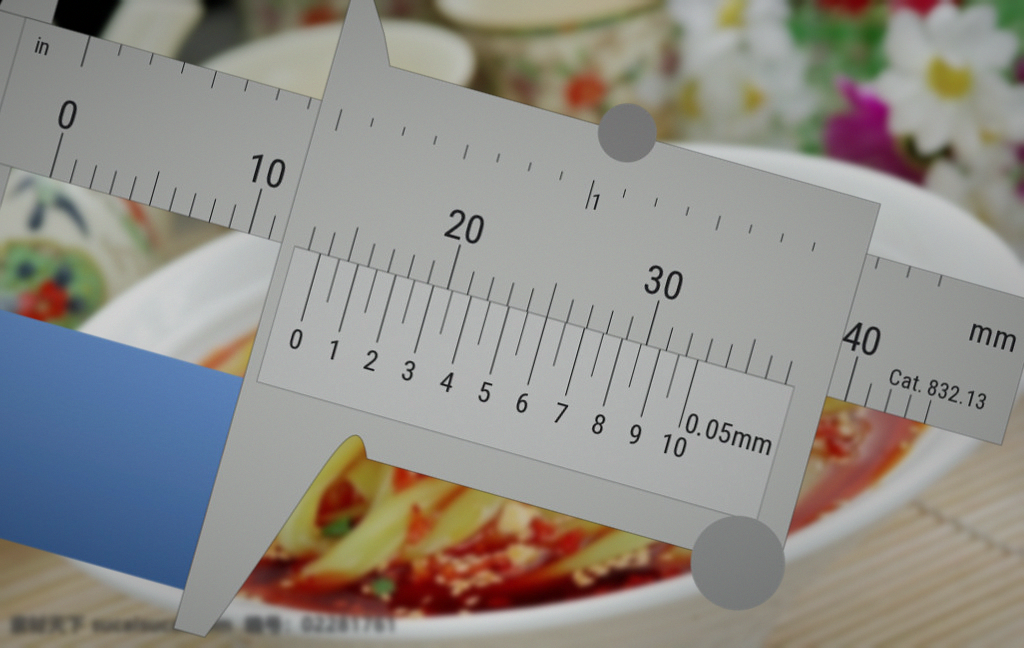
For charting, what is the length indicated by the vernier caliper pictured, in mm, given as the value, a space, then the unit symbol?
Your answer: 13.6 mm
